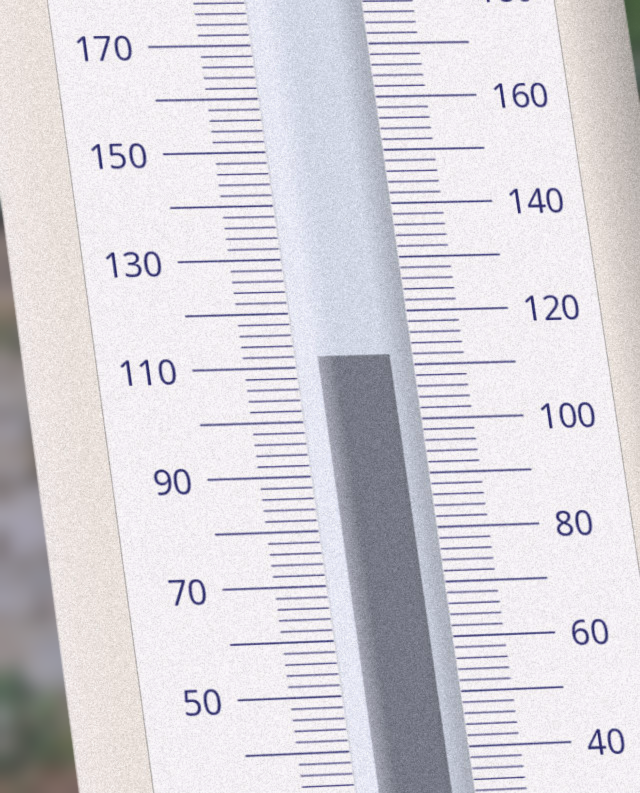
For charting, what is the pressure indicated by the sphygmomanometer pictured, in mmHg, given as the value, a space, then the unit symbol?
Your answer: 112 mmHg
